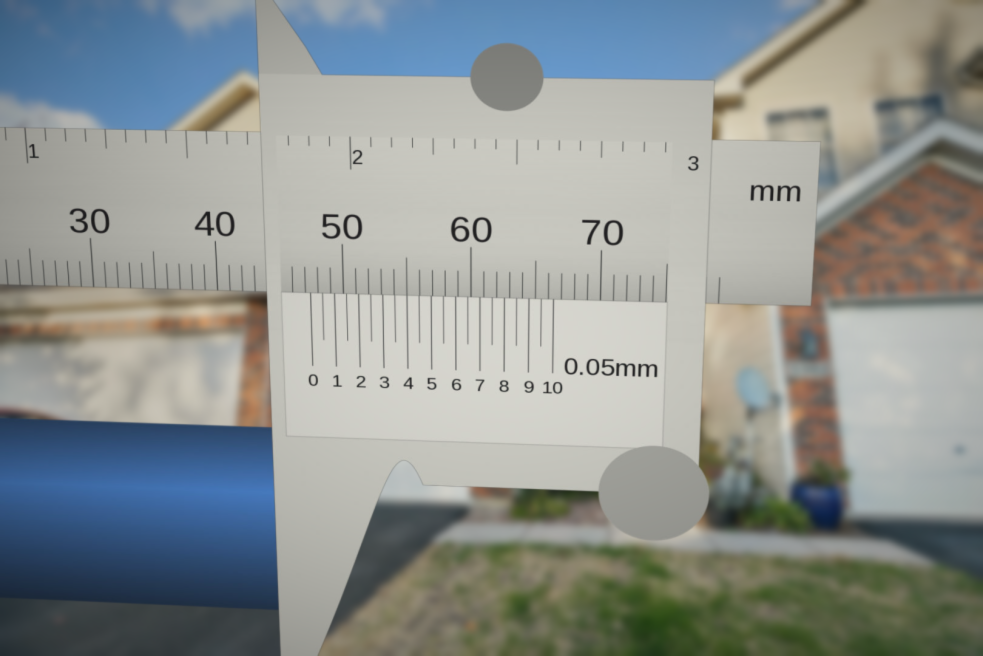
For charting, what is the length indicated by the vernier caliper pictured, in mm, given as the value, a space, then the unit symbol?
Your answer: 47.4 mm
